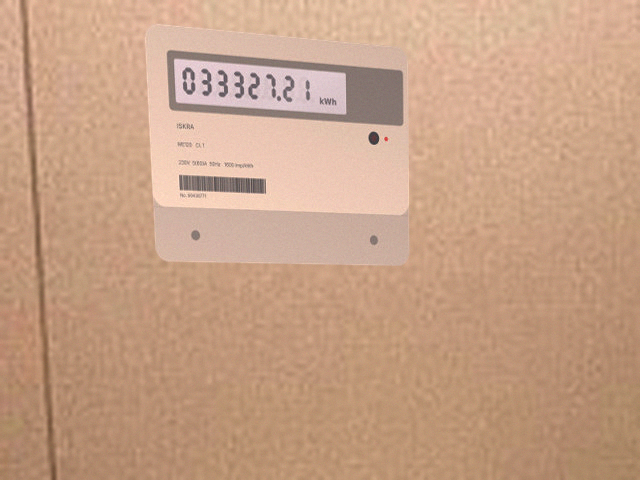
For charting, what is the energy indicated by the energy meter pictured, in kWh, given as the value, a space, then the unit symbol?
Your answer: 33327.21 kWh
